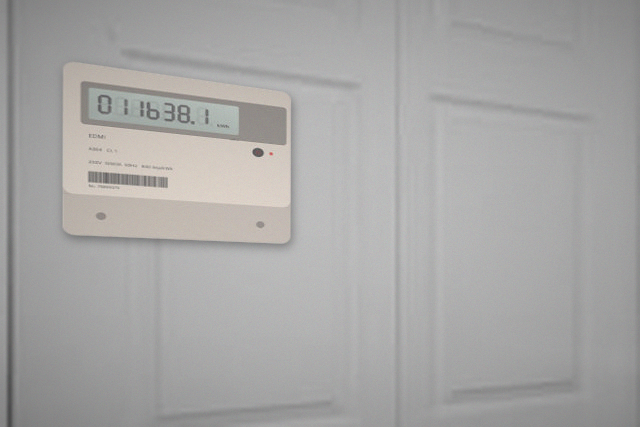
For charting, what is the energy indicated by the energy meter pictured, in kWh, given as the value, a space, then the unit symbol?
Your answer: 11638.1 kWh
